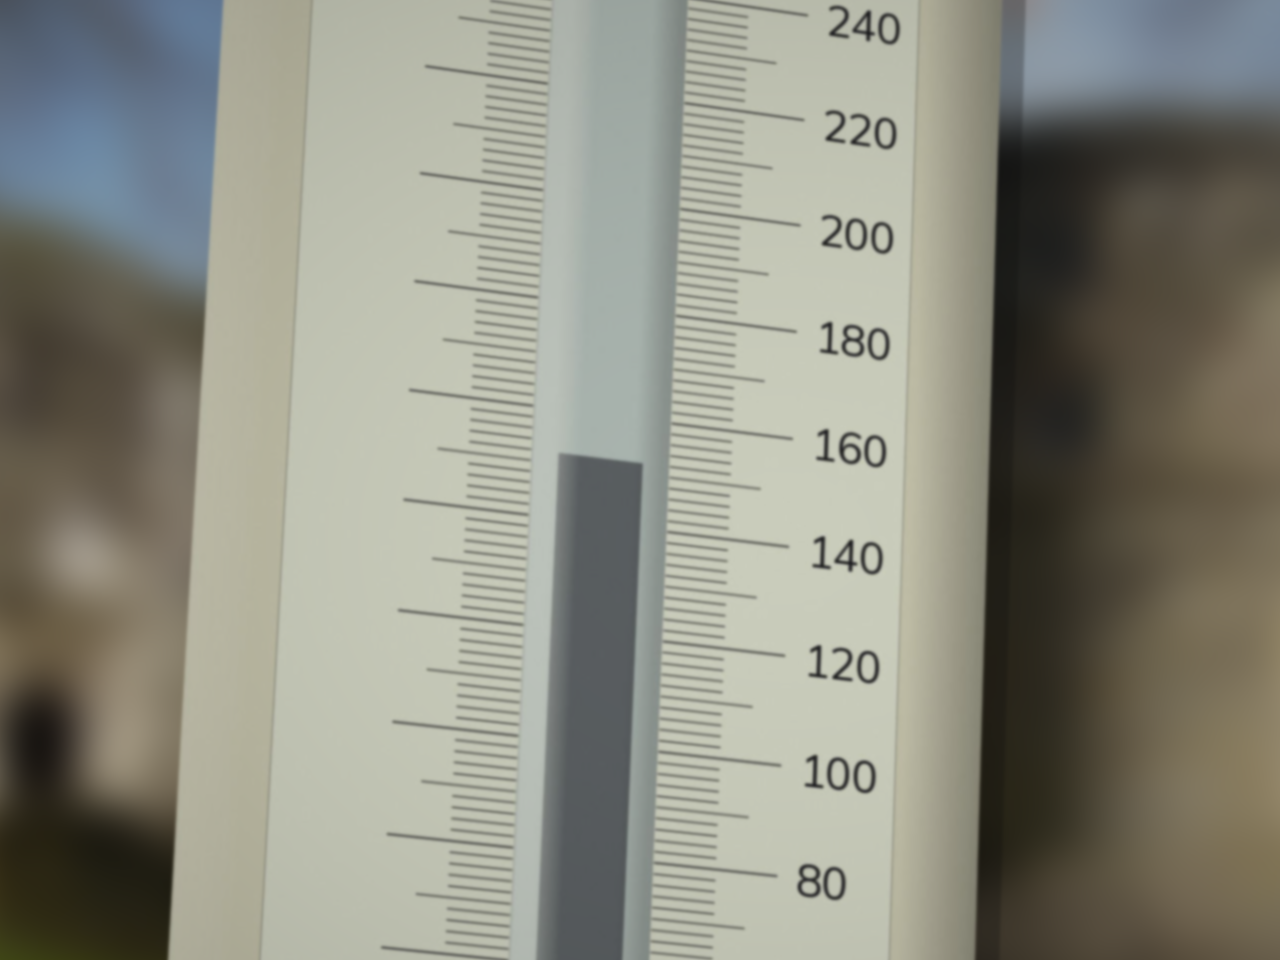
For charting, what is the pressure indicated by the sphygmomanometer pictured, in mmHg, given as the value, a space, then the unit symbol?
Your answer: 152 mmHg
